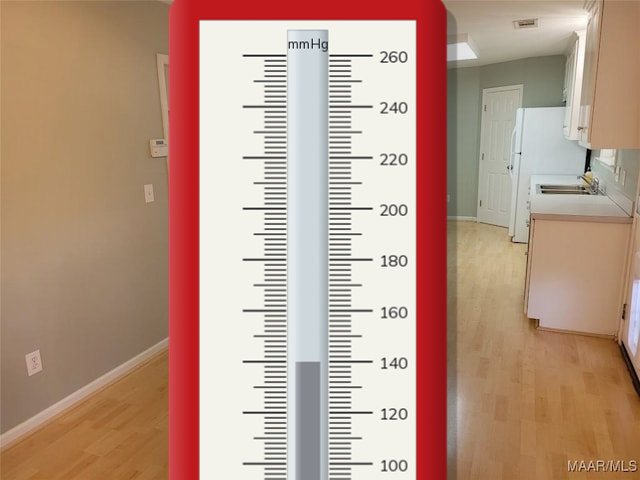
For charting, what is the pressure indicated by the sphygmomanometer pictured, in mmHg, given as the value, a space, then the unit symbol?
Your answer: 140 mmHg
